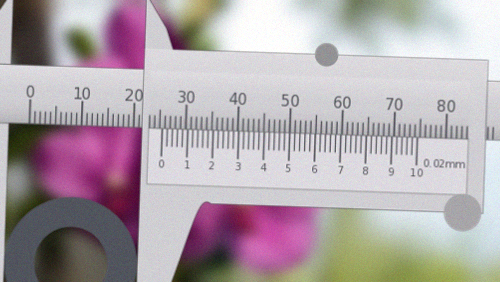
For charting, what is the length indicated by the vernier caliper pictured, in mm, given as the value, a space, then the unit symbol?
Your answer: 25.5 mm
